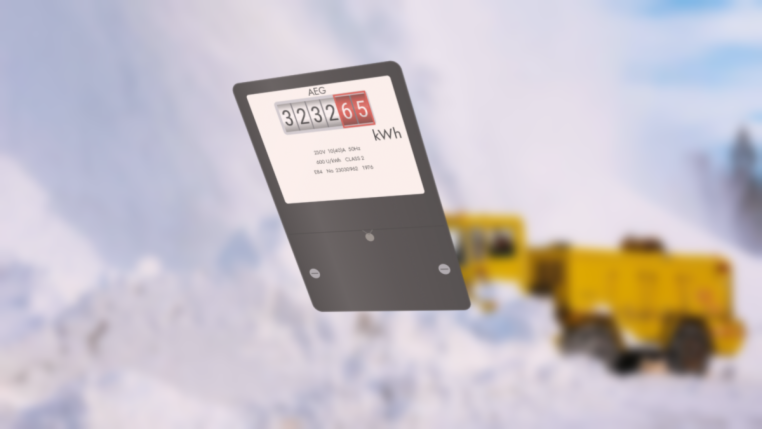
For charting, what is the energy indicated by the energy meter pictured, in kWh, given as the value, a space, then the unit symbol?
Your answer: 3232.65 kWh
